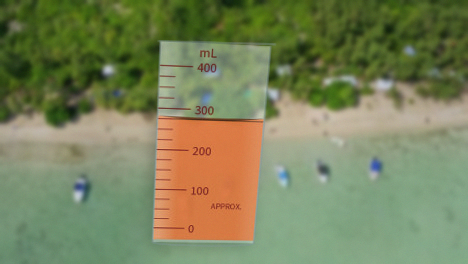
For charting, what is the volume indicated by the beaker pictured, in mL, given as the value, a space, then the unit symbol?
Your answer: 275 mL
